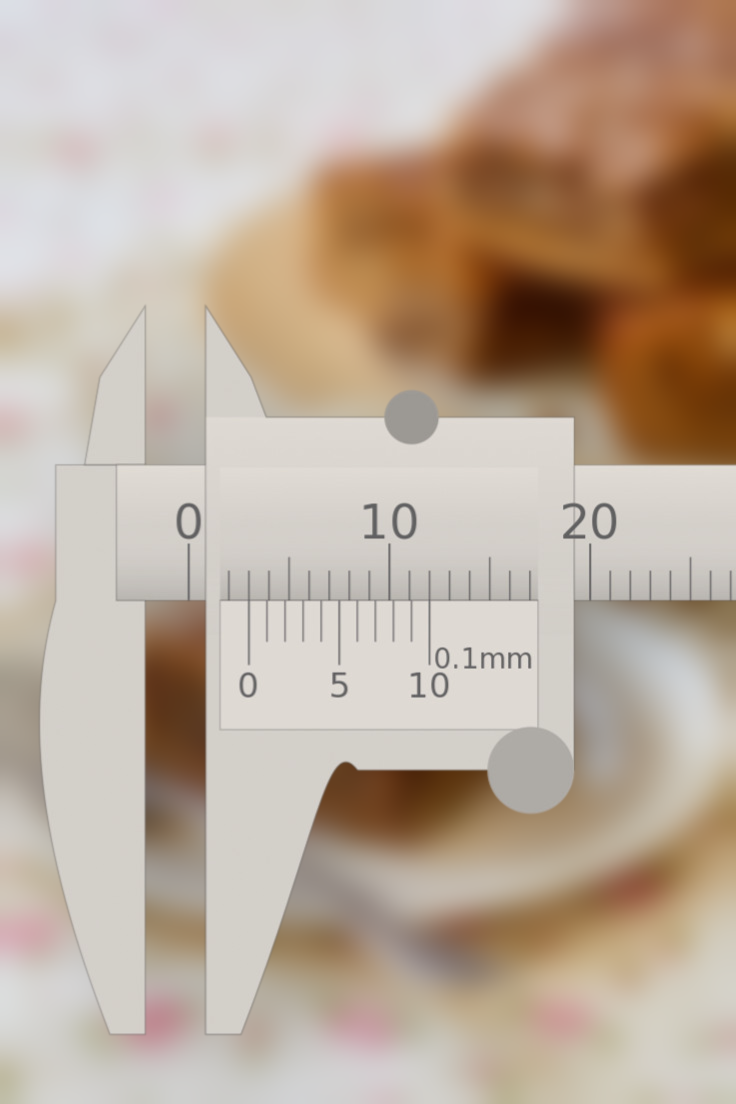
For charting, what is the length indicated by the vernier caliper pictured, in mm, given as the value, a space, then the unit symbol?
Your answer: 3.0 mm
